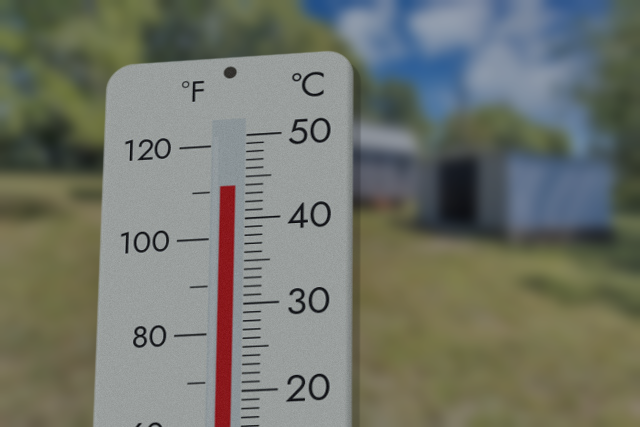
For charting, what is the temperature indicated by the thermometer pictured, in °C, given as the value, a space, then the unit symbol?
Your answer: 44 °C
